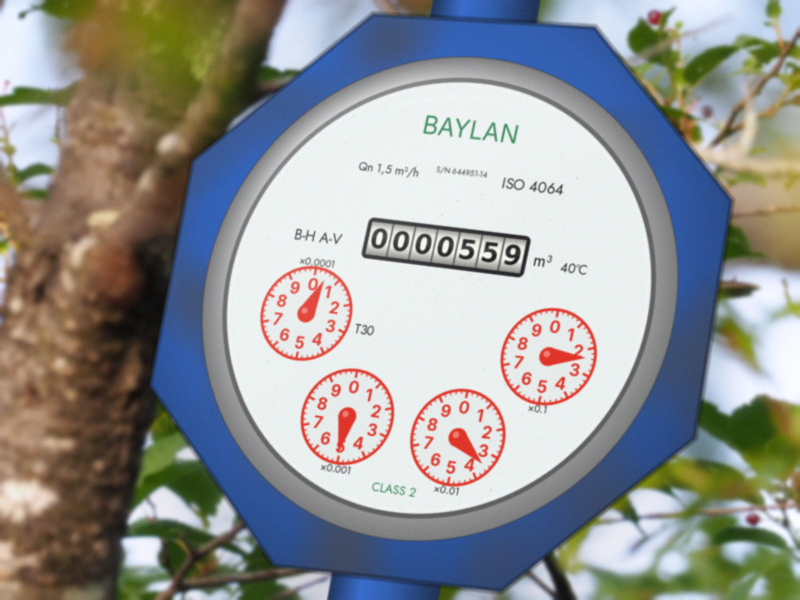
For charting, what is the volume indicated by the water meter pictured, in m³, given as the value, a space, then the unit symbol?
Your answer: 559.2350 m³
